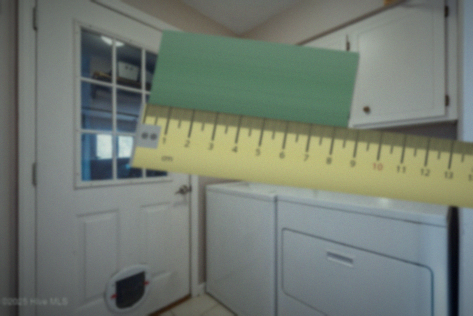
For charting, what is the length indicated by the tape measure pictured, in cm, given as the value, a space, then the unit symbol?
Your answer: 8.5 cm
